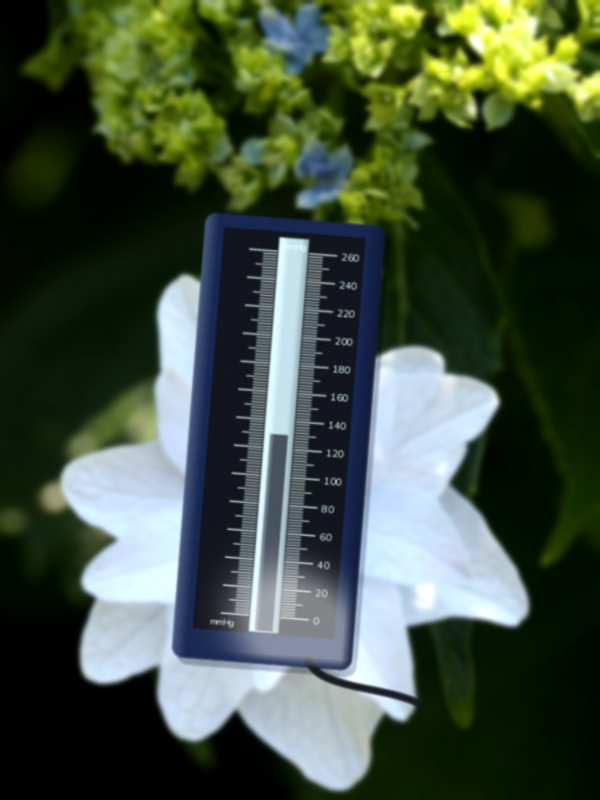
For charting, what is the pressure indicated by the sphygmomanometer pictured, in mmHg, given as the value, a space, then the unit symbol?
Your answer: 130 mmHg
